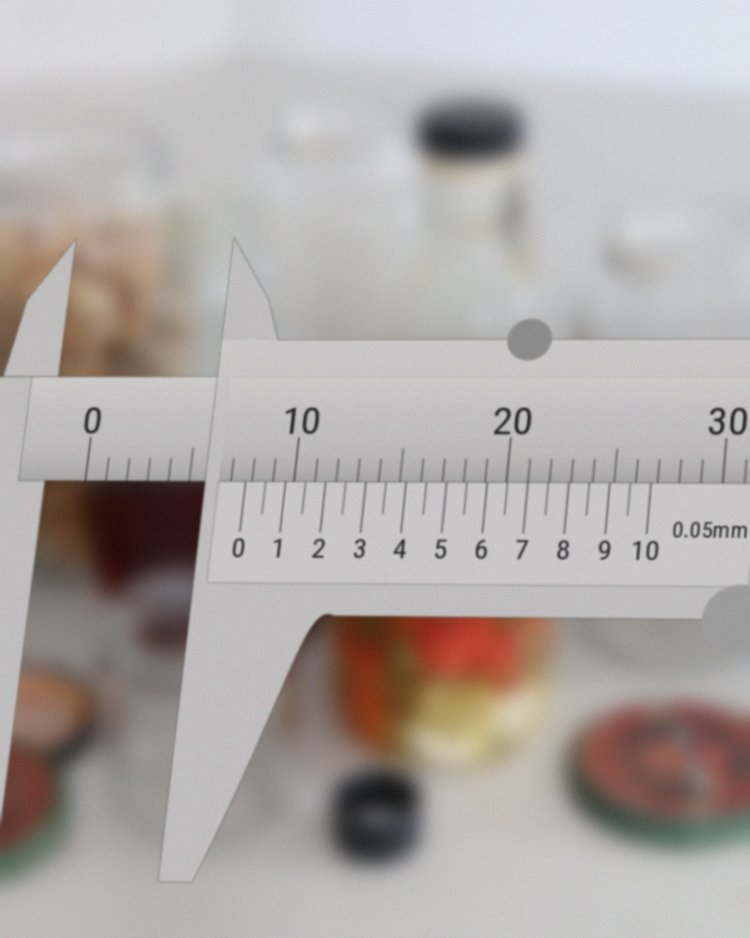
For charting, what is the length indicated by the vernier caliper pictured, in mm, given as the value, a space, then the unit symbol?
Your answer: 7.7 mm
